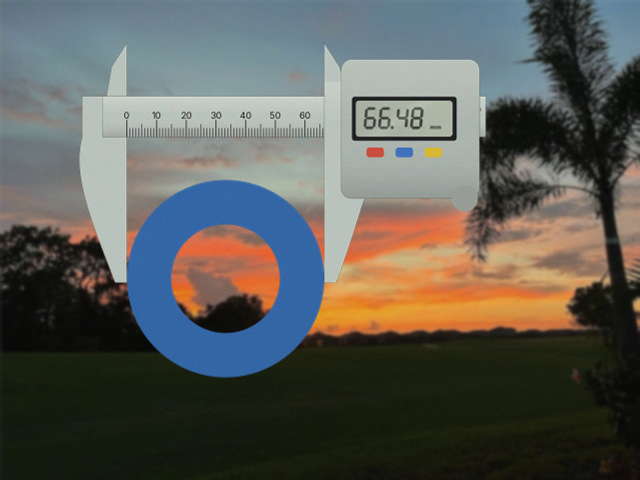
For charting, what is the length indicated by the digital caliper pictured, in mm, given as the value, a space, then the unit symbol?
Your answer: 66.48 mm
